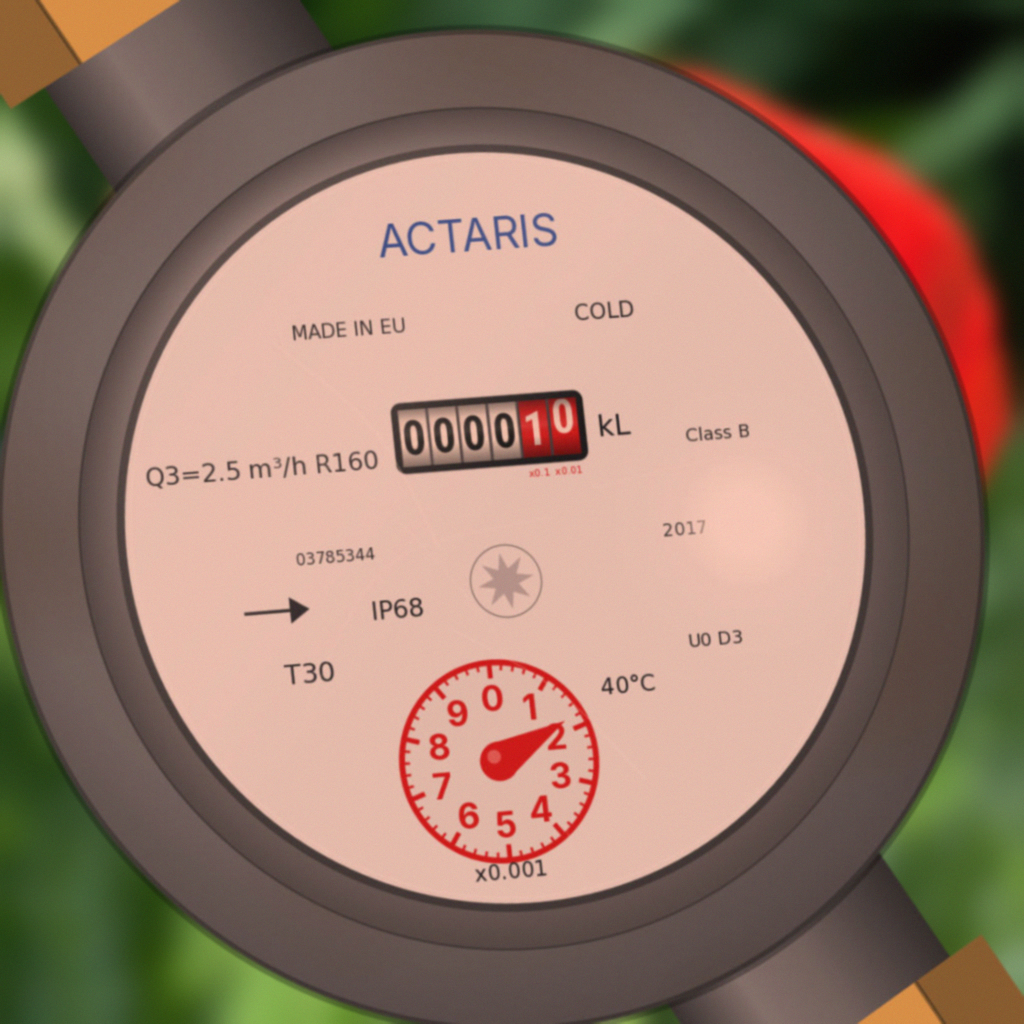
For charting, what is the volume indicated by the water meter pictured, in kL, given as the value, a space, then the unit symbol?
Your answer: 0.101 kL
